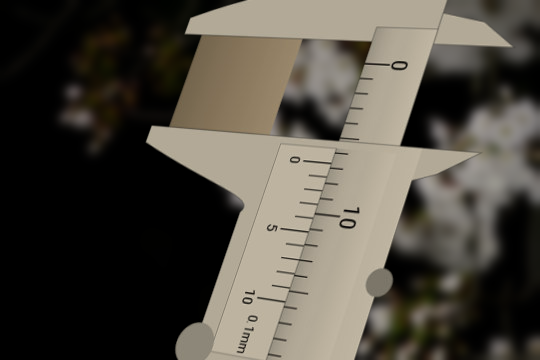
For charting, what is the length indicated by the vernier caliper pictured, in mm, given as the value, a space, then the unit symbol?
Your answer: 6.7 mm
